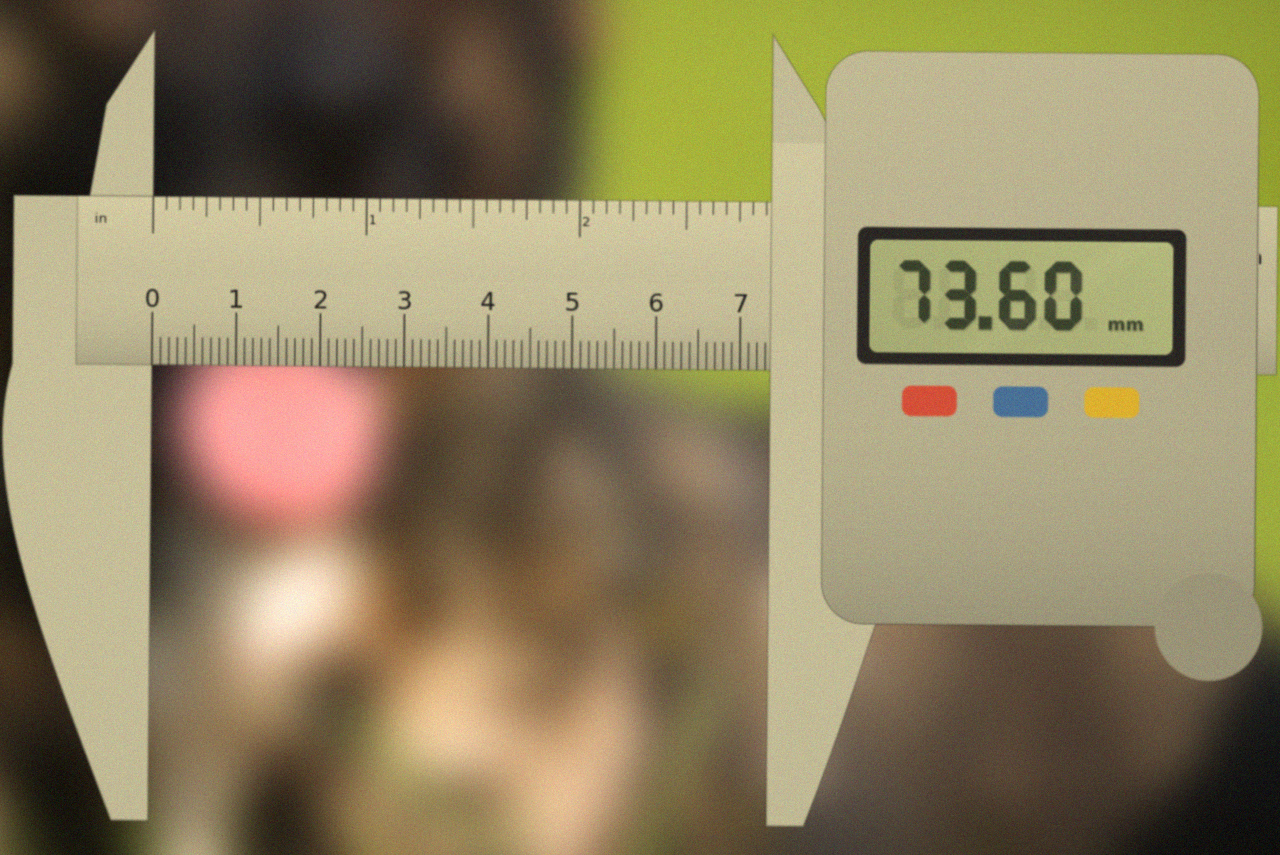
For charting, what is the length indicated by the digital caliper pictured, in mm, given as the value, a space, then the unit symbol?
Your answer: 73.60 mm
